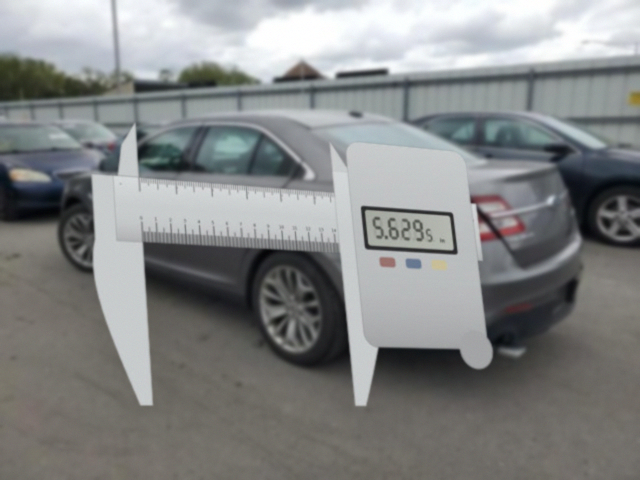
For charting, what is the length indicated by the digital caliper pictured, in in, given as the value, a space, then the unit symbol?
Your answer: 5.6295 in
